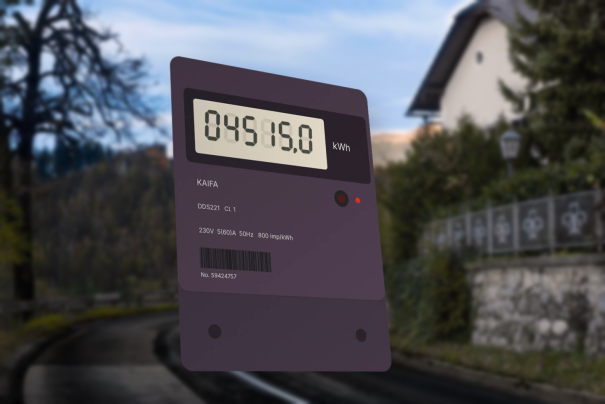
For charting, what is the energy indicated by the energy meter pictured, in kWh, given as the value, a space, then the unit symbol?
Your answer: 4515.0 kWh
